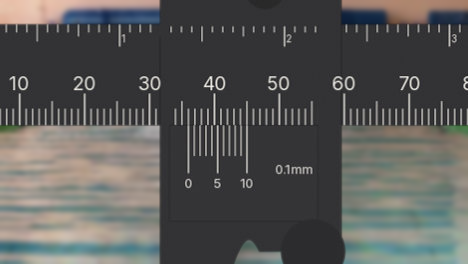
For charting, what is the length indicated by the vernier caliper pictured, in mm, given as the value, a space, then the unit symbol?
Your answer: 36.0 mm
